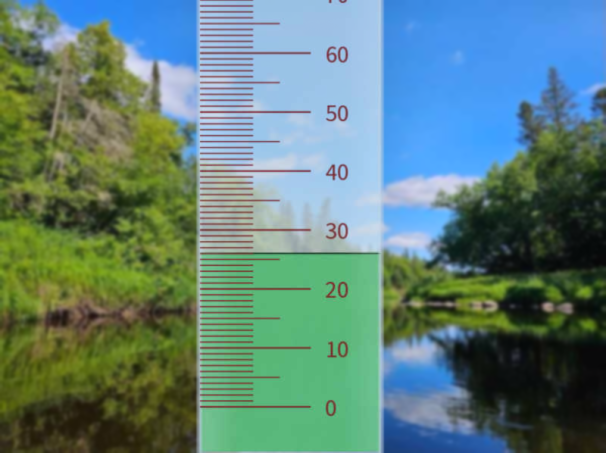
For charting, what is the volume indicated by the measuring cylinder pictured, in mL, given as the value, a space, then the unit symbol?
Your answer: 26 mL
